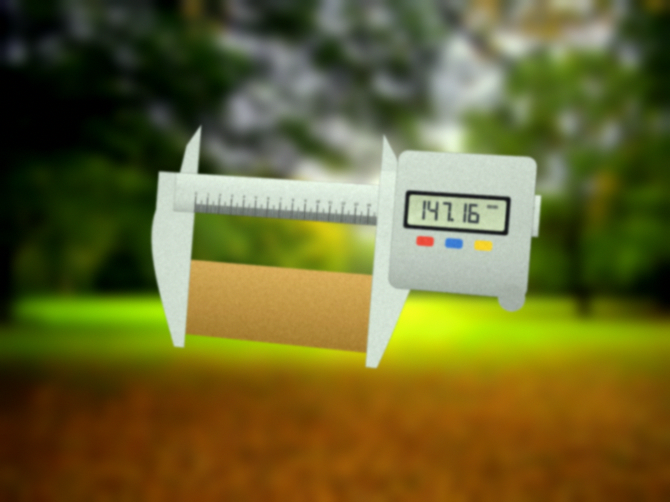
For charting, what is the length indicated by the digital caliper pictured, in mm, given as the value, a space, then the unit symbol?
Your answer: 147.16 mm
